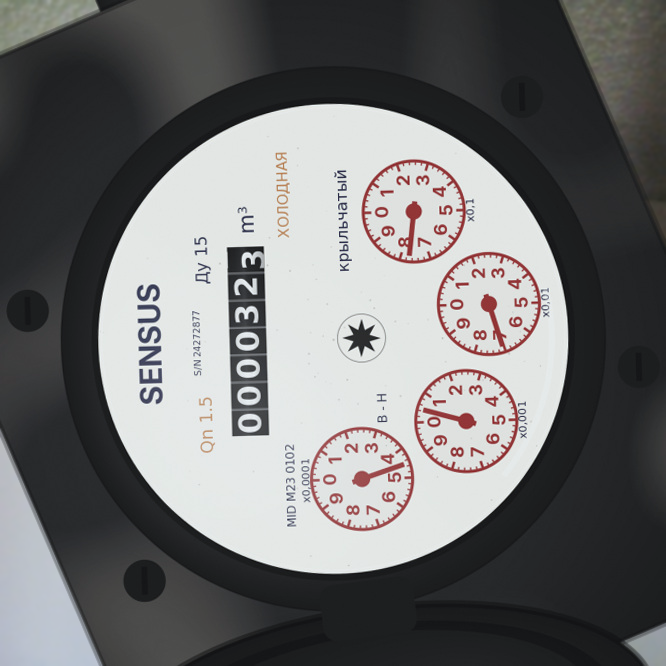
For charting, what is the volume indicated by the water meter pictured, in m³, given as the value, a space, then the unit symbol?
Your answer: 322.7704 m³
